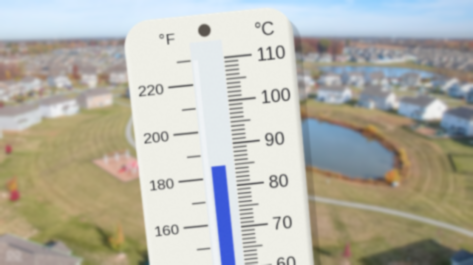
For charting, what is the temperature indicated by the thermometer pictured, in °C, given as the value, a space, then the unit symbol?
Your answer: 85 °C
